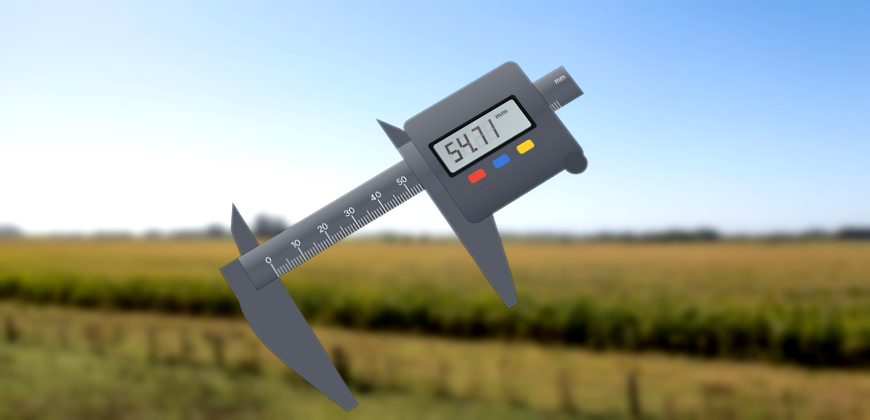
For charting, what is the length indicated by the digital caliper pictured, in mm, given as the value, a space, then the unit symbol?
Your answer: 54.71 mm
